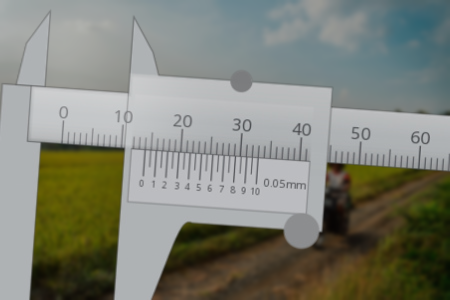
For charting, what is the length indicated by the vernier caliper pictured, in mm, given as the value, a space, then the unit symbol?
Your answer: 14.0 mm
